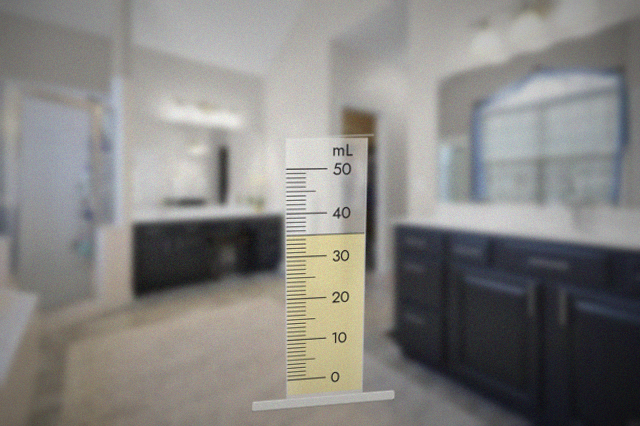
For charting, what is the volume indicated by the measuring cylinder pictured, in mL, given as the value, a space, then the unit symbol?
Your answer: 35 mL
